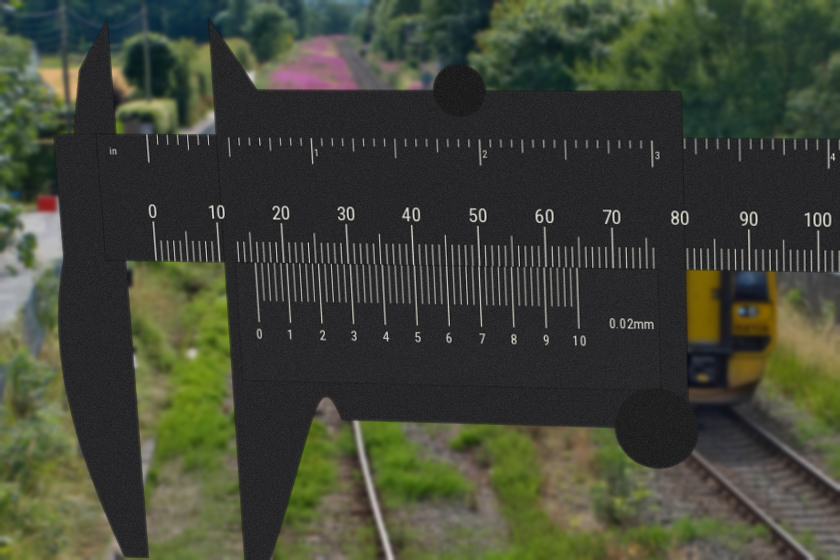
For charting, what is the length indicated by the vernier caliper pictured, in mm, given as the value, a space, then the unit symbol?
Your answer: 15.6 mm
